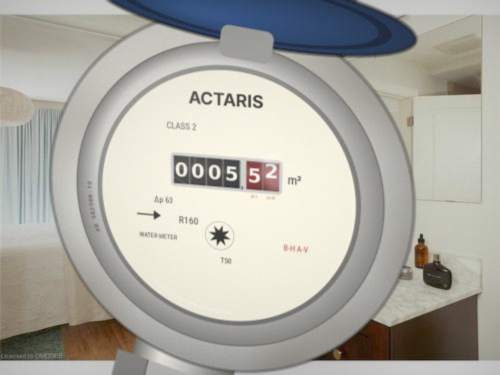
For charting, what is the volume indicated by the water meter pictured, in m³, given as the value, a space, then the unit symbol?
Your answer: 5.52 m³
